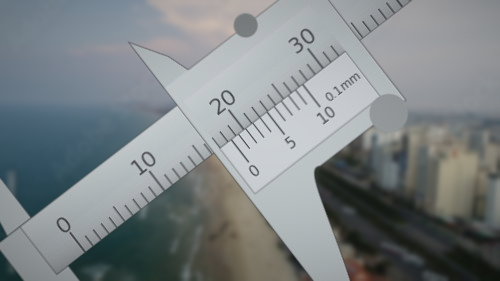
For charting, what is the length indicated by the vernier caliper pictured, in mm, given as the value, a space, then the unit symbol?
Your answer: 18.4 mm
